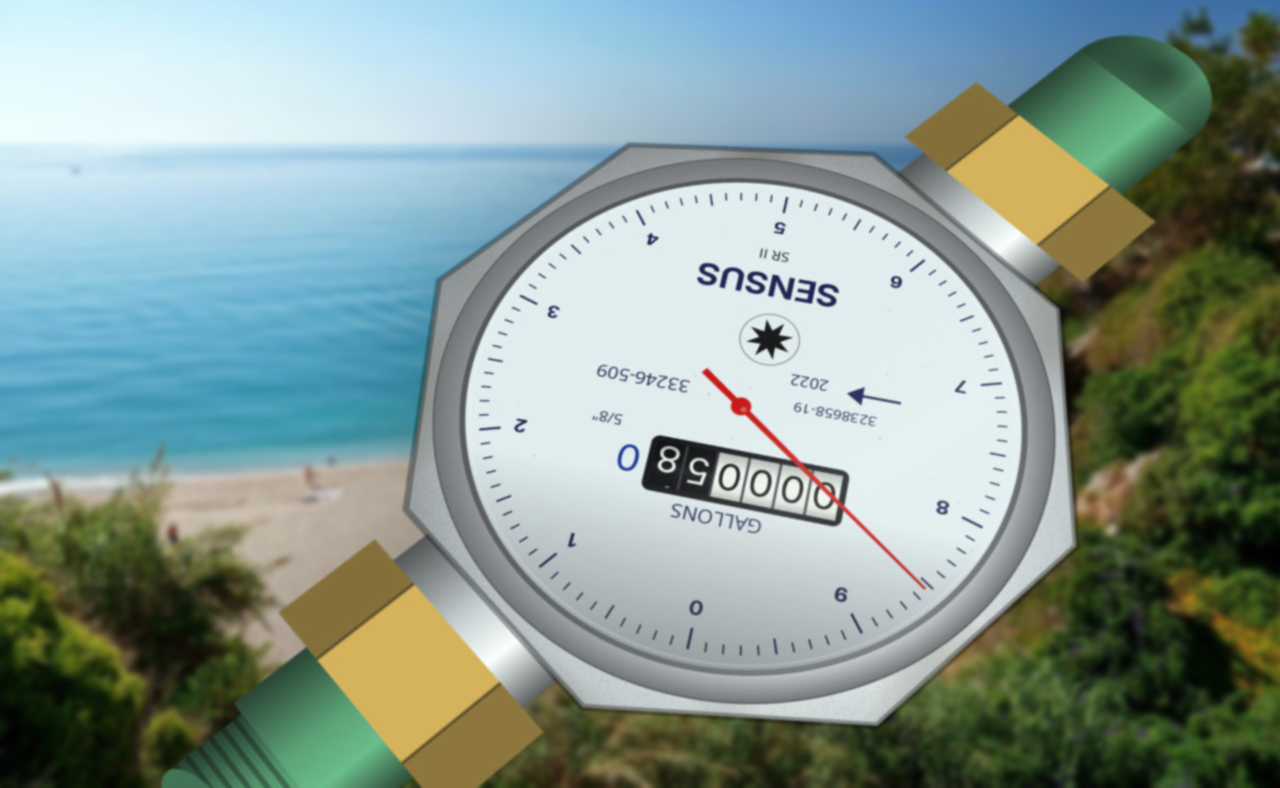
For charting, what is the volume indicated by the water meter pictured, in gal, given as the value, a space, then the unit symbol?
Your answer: 578.5 gal
